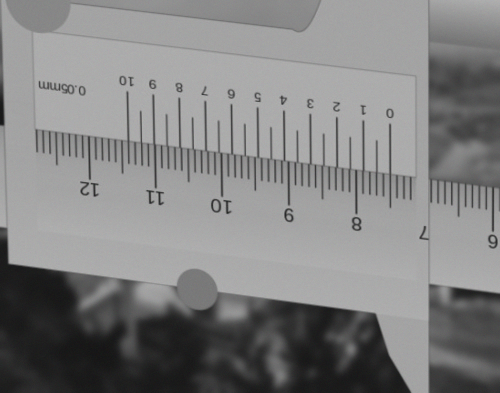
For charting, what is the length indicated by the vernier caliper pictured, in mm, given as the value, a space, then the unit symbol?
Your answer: 75.0 mm
